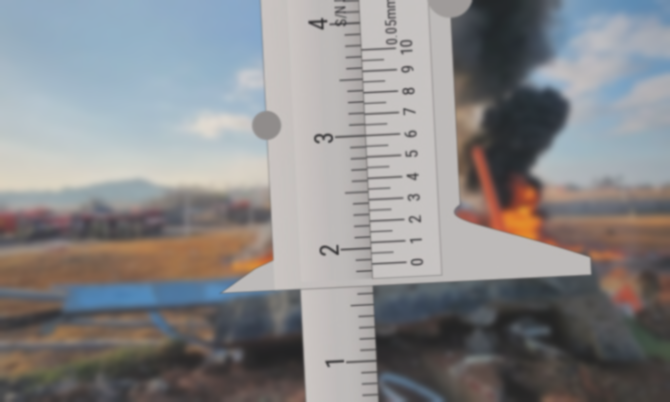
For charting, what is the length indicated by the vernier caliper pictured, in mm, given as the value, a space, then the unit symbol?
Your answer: 18.6 mm
